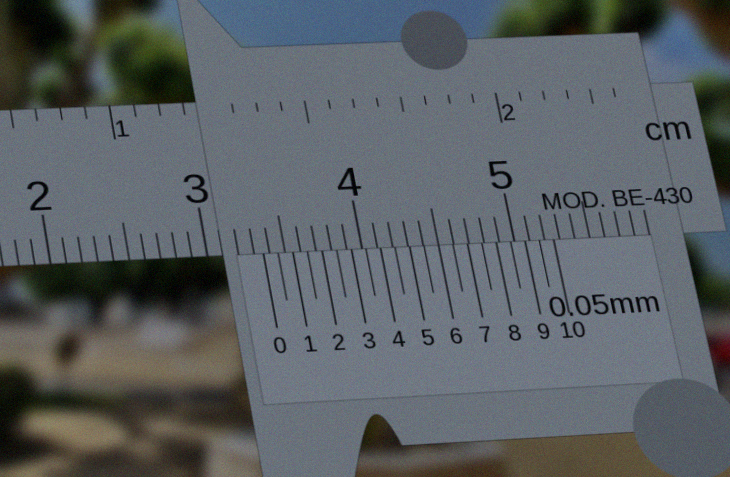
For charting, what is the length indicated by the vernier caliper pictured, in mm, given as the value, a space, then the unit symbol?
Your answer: 33.6 mm
